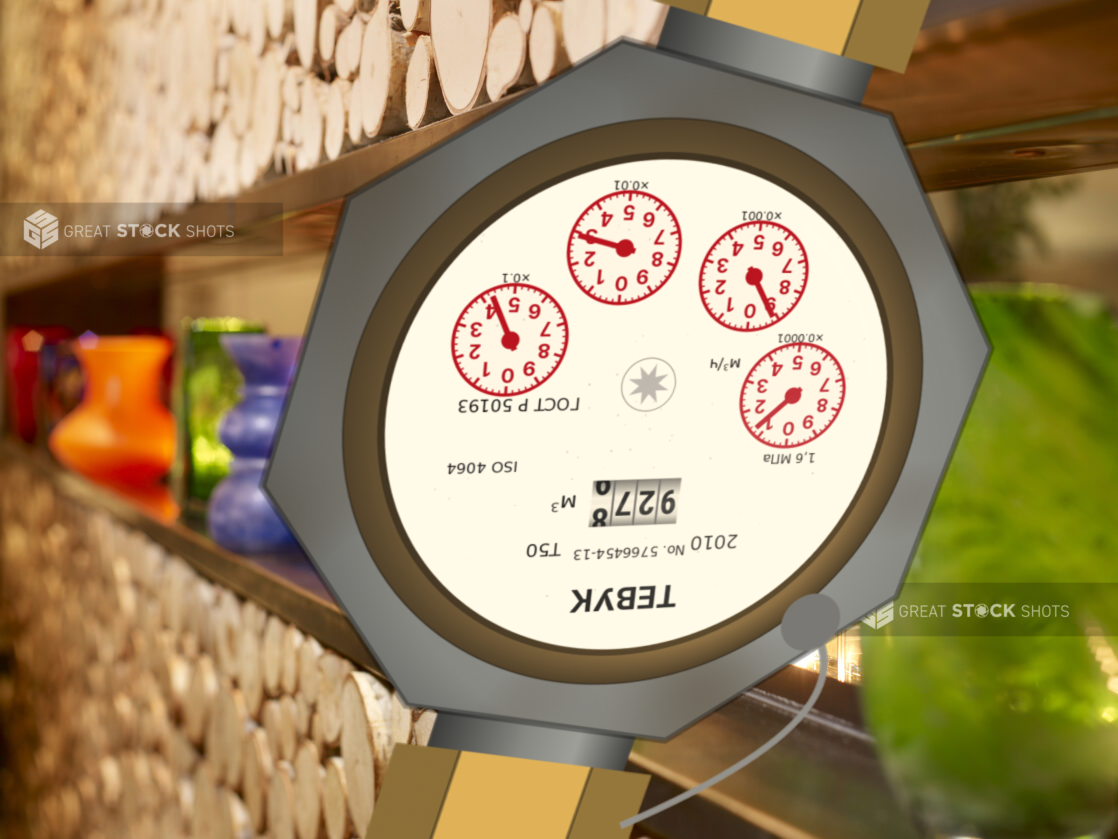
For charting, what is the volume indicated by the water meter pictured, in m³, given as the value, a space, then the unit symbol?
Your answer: 9278.4291 m³
